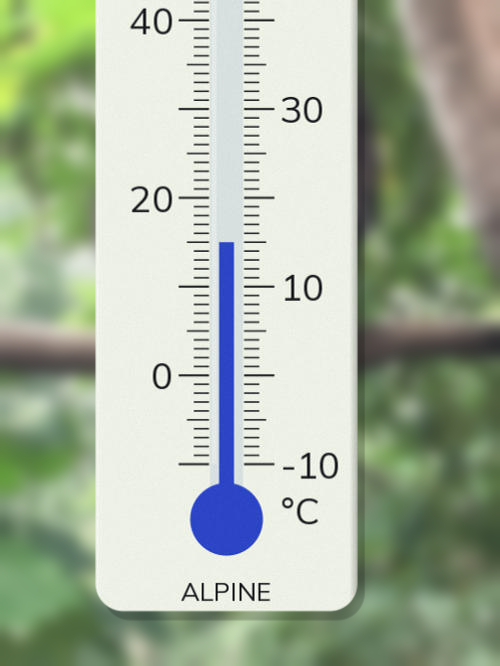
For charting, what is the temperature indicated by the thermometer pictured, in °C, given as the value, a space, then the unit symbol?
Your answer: 15 °C
